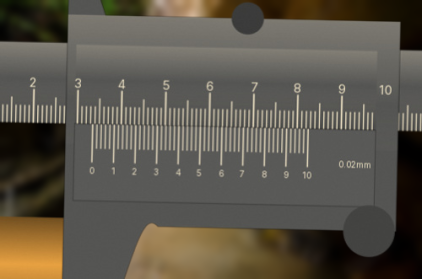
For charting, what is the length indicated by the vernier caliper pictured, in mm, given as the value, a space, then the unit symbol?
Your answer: 33.5 mm
